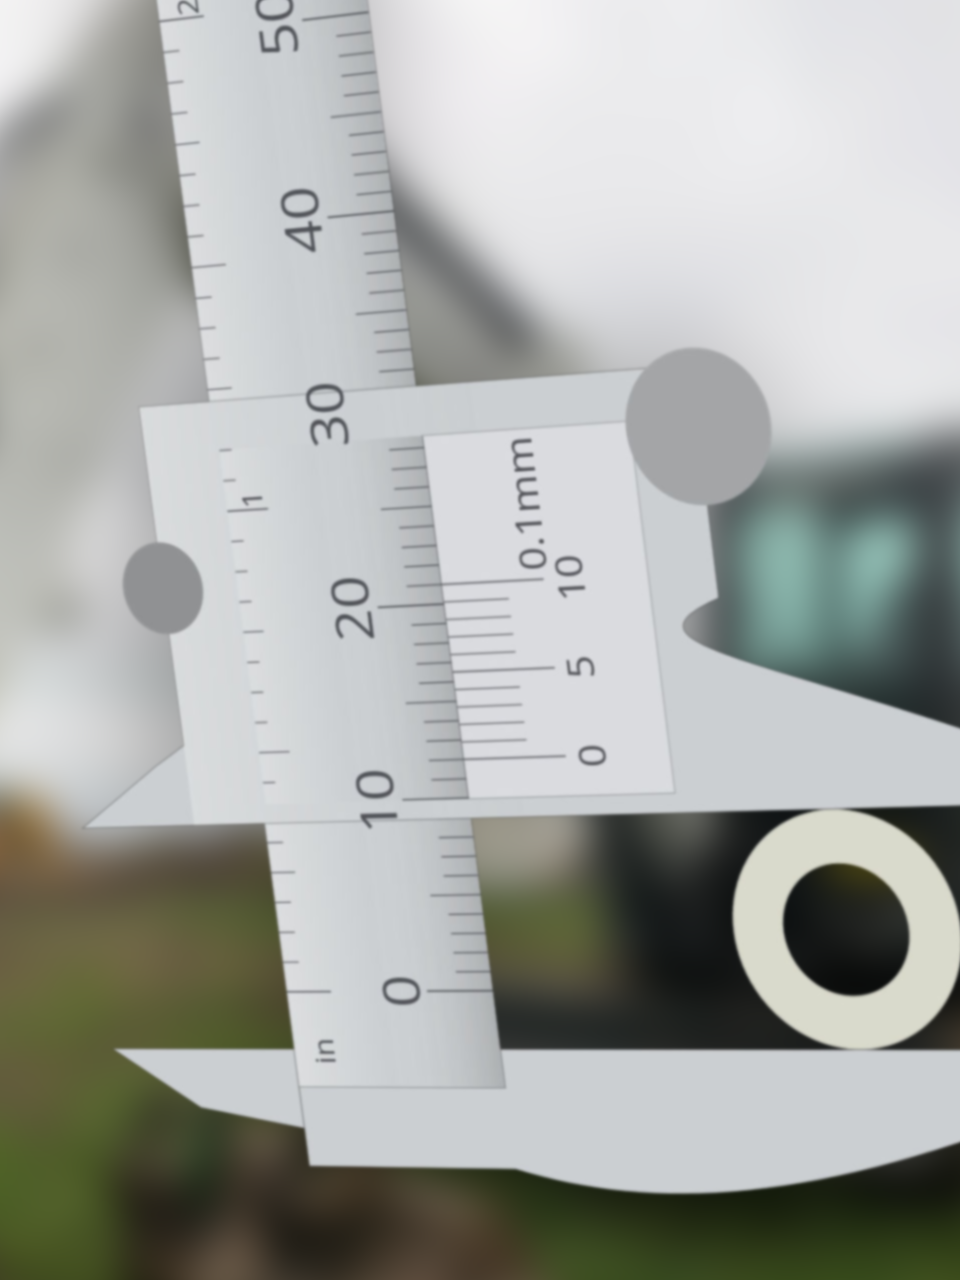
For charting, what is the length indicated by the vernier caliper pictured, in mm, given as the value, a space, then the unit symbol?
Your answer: 12.0 mm
